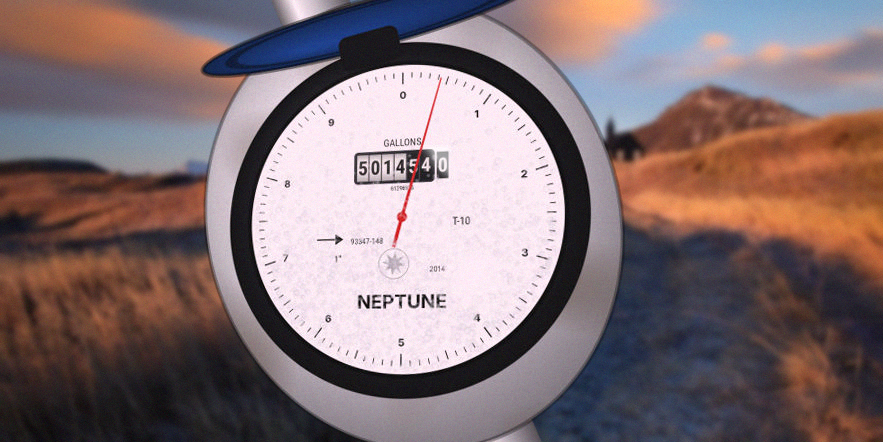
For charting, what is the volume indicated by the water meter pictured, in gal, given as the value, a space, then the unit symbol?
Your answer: 5014540.4 gal
